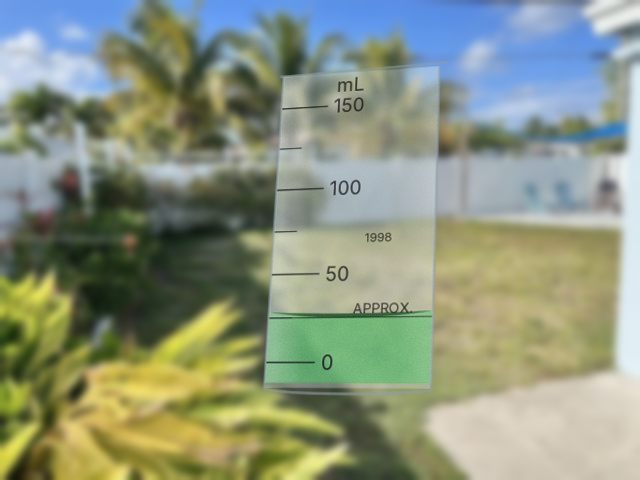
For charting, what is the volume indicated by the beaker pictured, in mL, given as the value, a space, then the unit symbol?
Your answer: 25 mL
